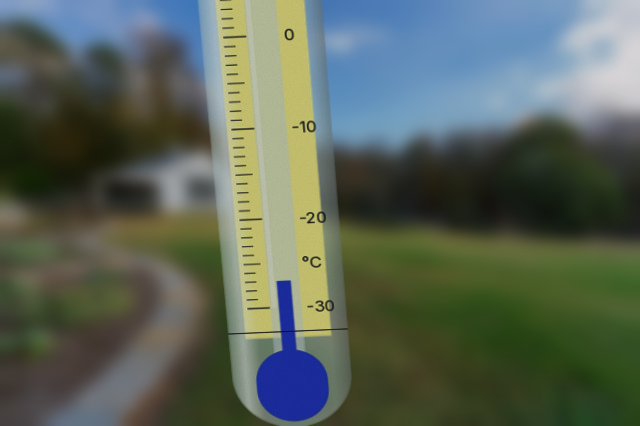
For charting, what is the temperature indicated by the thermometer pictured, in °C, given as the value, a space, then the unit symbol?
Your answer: -27 °C
